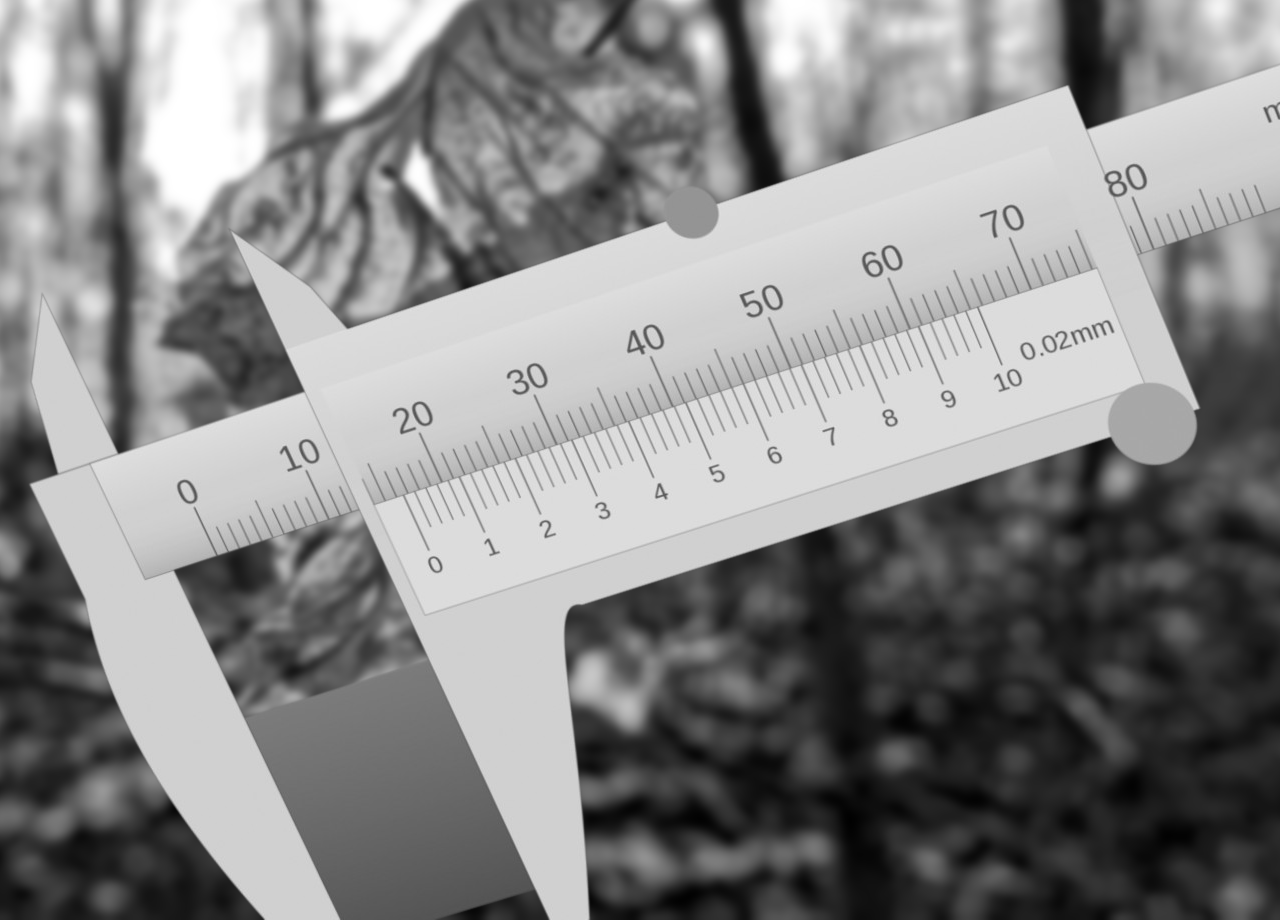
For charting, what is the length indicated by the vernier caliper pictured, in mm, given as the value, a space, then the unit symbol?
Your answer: 16.6 mm
